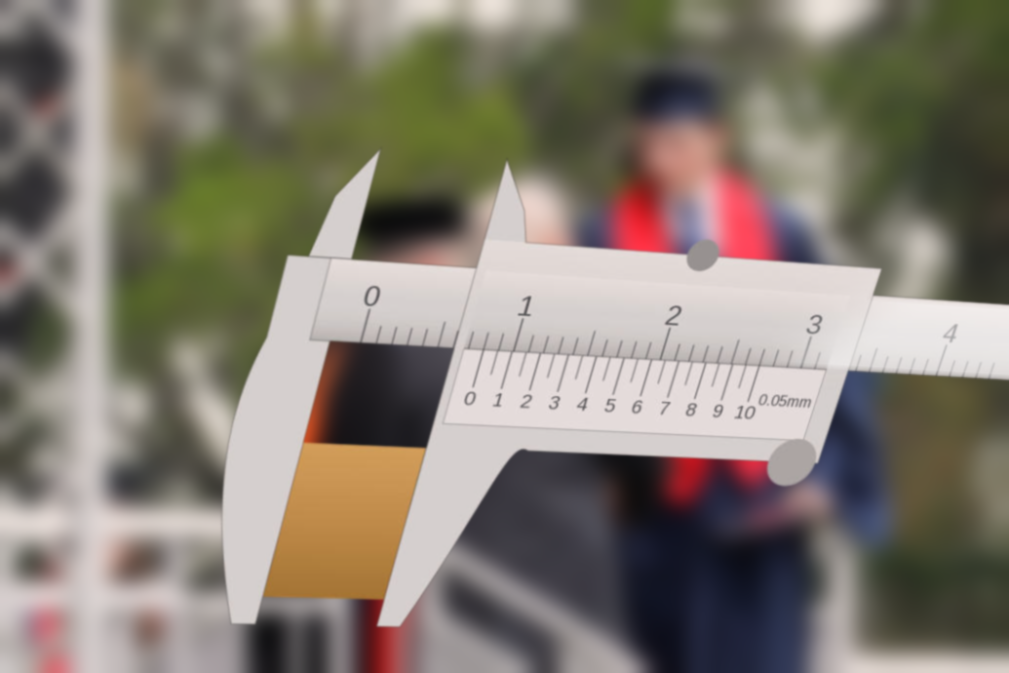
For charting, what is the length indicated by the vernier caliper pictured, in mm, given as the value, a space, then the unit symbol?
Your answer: 8.0 mm
